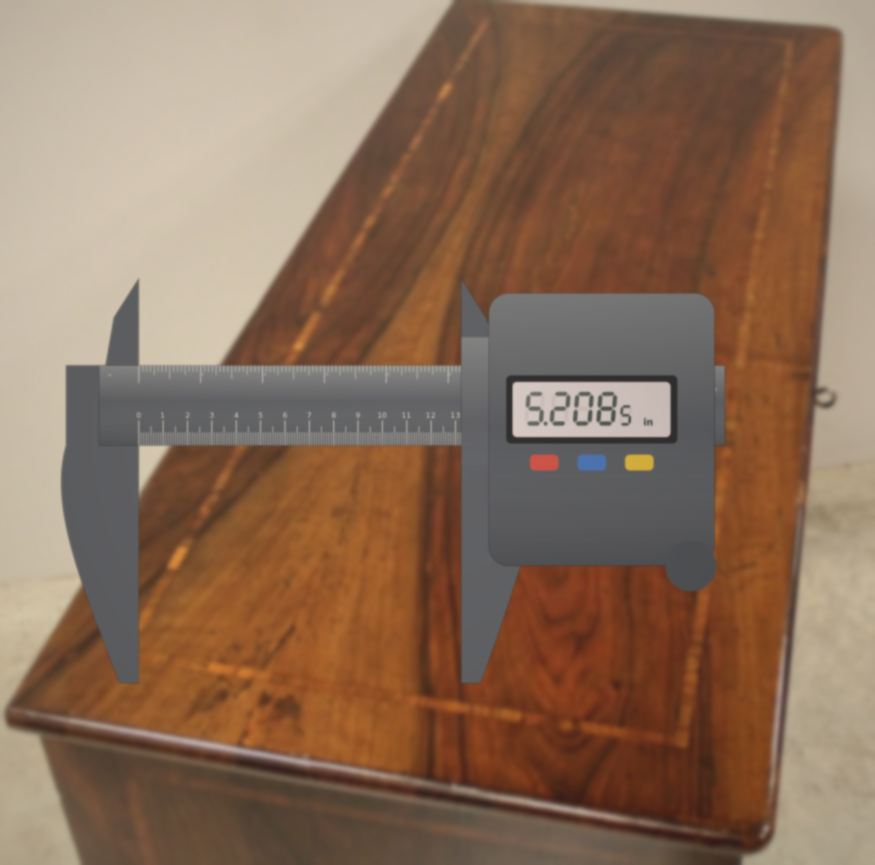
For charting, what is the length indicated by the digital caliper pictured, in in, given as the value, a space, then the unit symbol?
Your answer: 5.2085 in
